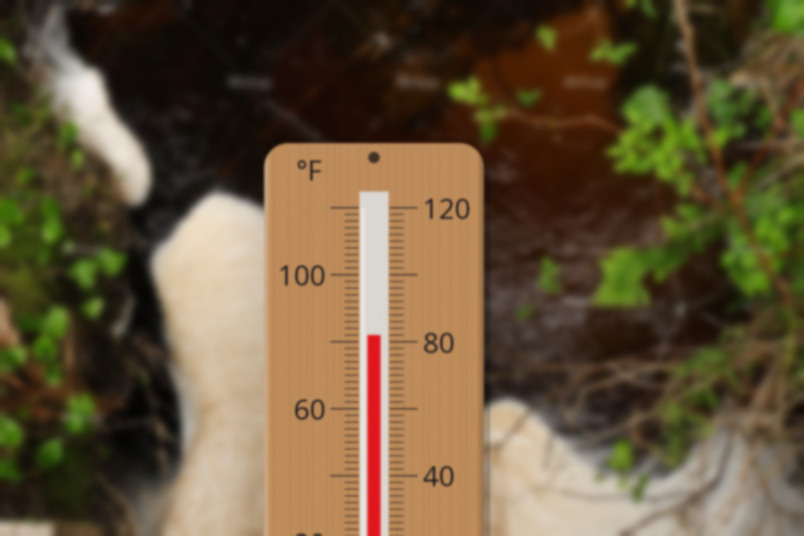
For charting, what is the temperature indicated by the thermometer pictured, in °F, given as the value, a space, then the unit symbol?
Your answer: 82 °F
